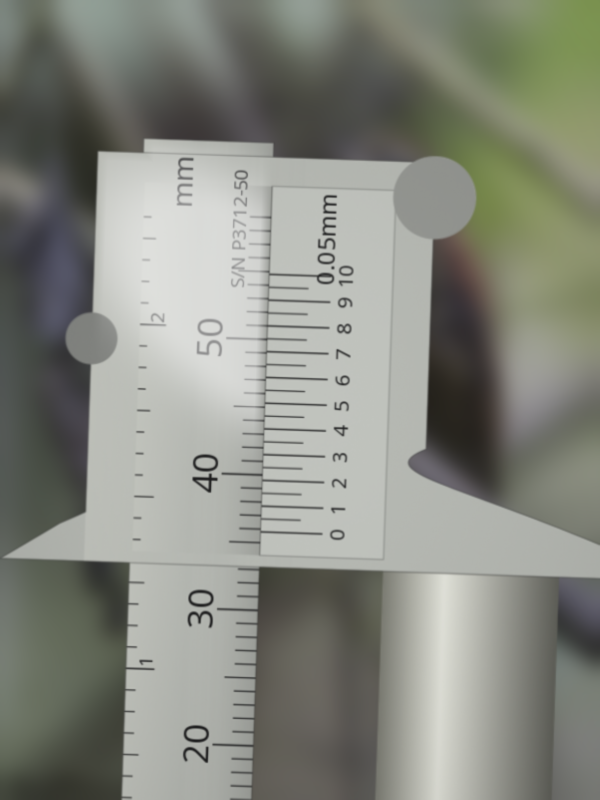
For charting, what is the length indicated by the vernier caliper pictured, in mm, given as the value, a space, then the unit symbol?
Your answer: 35.8 mm
